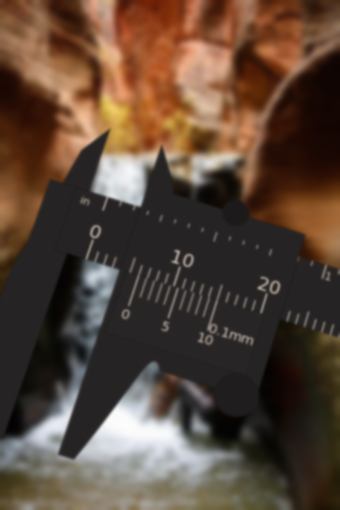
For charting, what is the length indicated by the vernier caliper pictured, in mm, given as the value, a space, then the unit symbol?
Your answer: 6.0 mm
